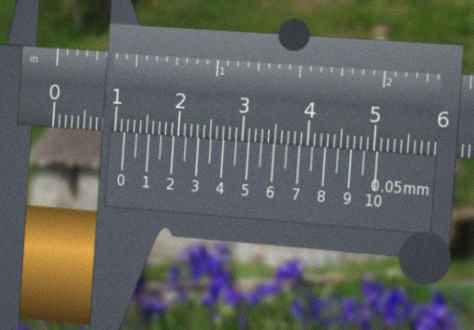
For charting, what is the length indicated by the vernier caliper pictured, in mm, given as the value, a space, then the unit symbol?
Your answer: 11.5 mm
